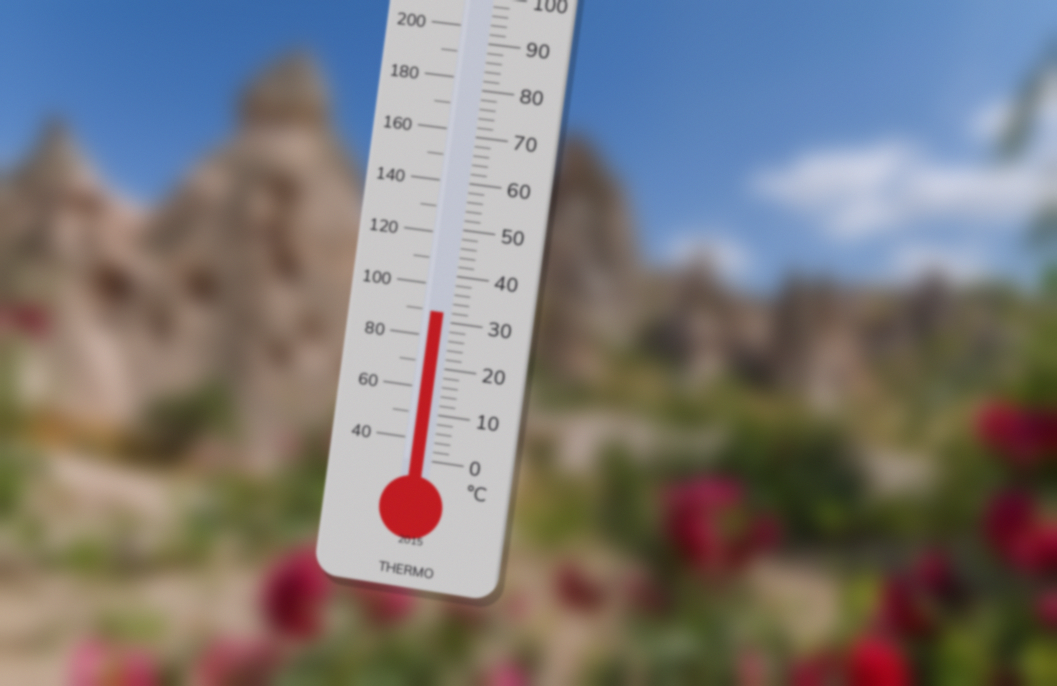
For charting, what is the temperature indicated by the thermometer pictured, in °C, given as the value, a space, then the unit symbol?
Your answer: 32 °C
